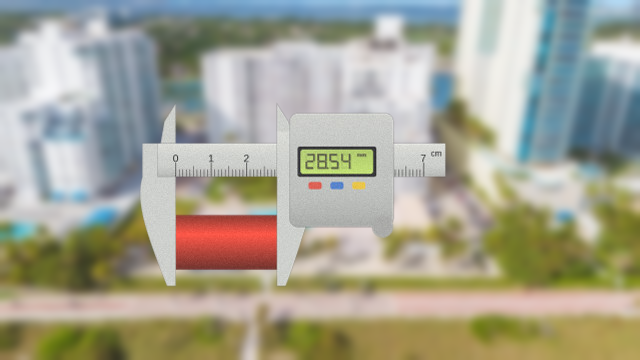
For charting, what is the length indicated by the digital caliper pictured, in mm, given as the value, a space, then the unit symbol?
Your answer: 28.54 mm
